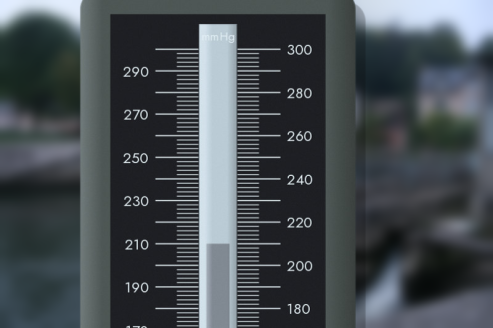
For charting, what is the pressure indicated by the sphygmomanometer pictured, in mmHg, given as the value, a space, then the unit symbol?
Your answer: 210 mmHg
